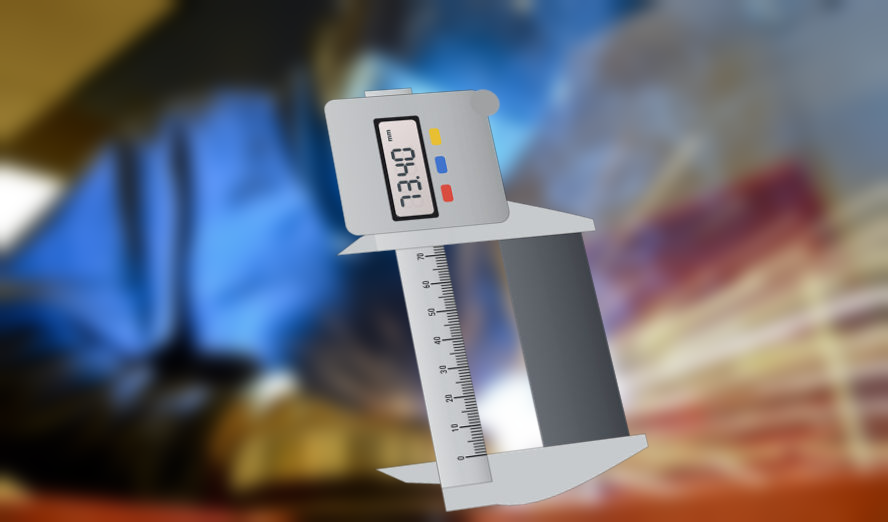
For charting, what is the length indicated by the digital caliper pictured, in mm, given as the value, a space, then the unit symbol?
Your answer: 73.40 mm
